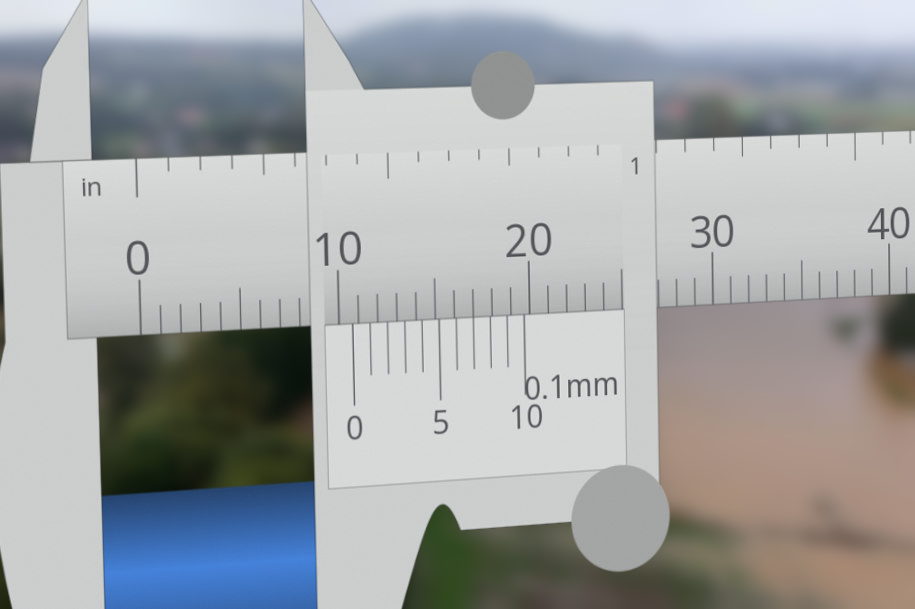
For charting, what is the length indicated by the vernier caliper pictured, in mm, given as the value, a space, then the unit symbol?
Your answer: 10.7 mm
